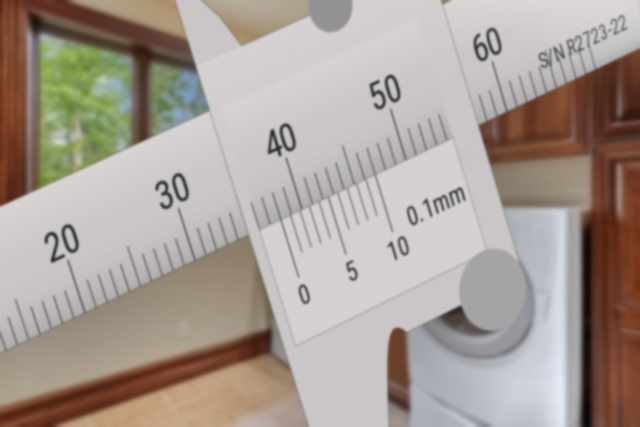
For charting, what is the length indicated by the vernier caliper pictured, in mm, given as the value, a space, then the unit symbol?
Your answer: 38.0 mm
